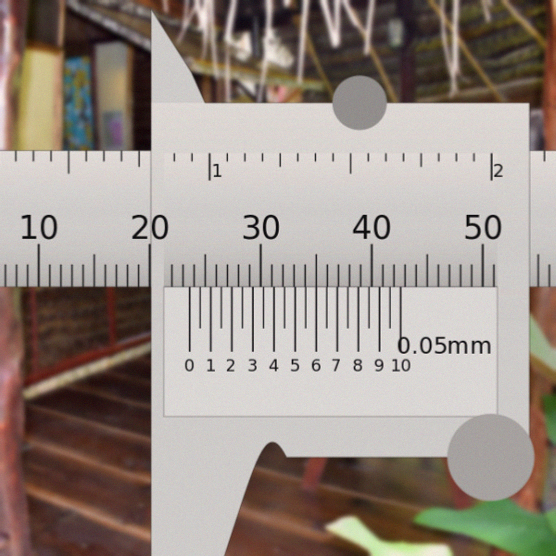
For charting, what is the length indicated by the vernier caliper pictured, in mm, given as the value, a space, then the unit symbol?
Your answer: 23.6 mm
